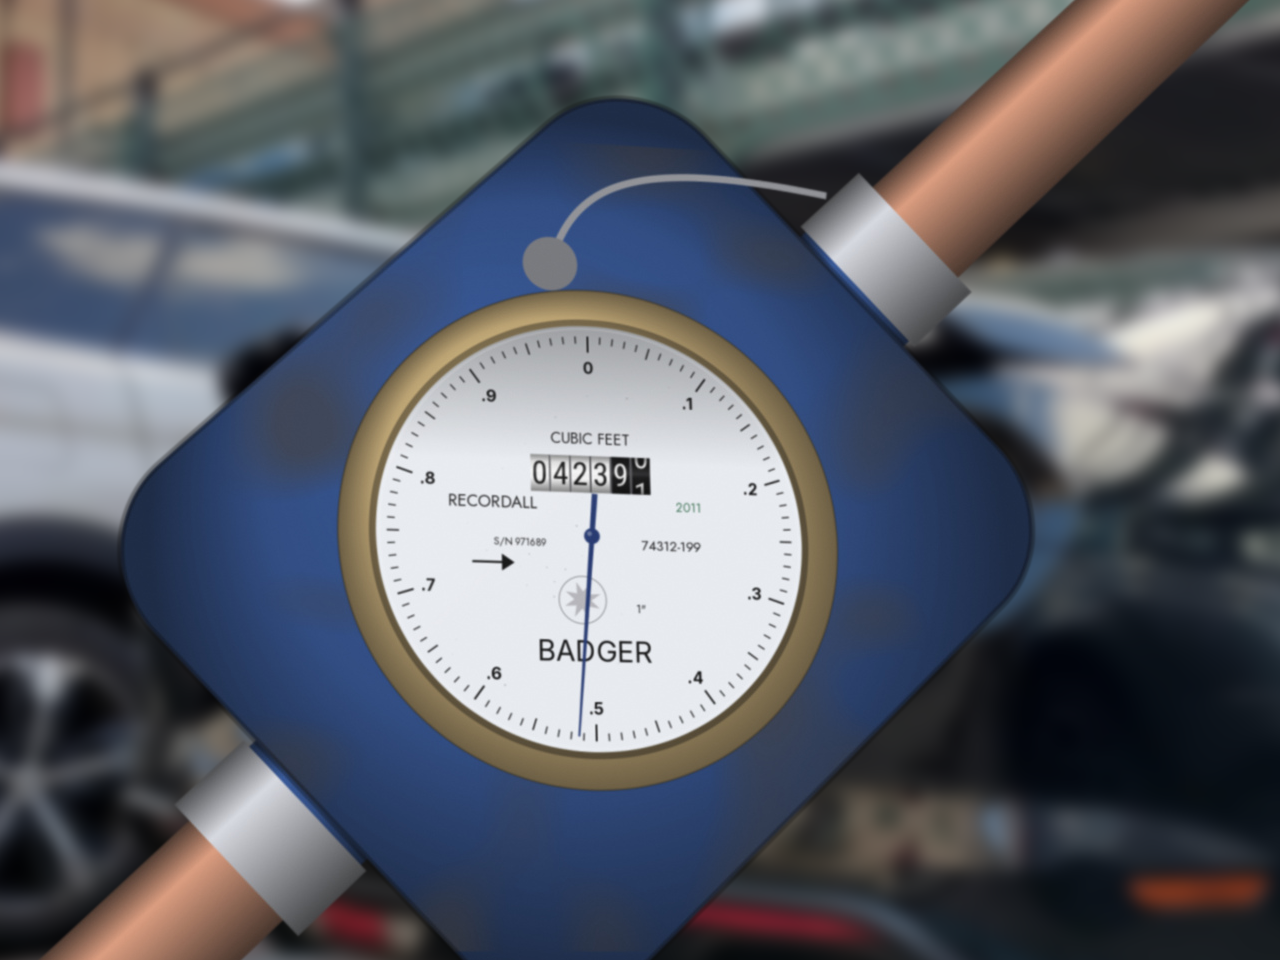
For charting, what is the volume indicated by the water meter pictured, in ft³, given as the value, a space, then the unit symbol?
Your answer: 42390.51 ft³
